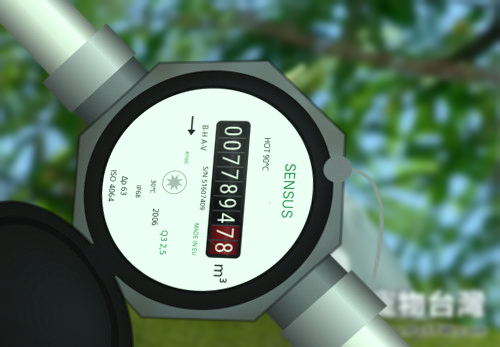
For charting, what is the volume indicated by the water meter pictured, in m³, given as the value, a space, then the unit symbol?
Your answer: 77894.78 m³
